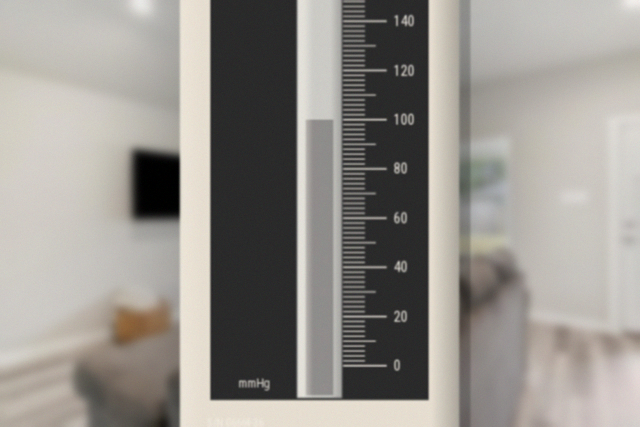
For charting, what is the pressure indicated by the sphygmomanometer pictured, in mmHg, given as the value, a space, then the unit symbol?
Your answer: 100 mmHg
